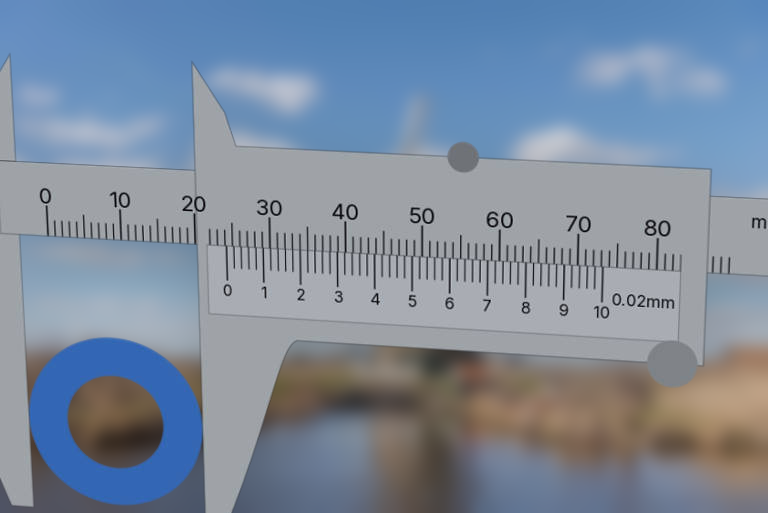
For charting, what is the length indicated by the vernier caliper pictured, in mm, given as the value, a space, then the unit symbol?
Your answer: 24.2 mm
